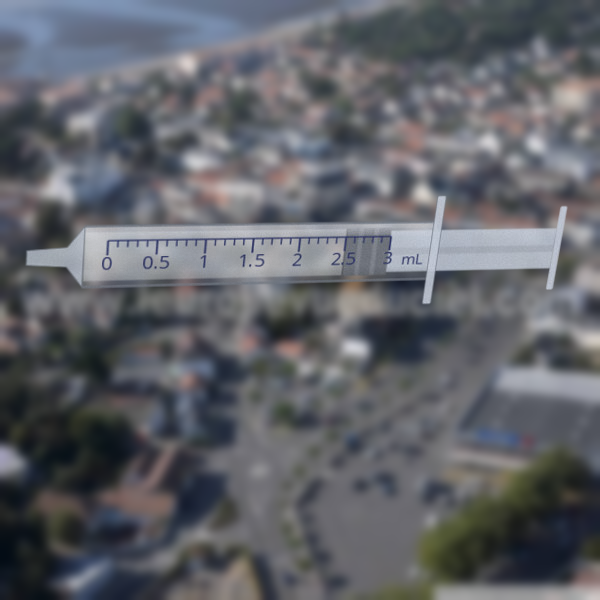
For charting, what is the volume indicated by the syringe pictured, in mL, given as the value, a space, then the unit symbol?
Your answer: 2.5 mL
